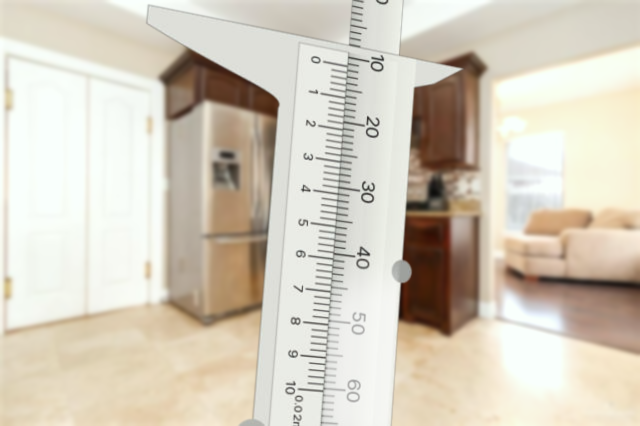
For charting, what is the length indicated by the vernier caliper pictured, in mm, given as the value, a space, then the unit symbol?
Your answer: 11.4 mm
